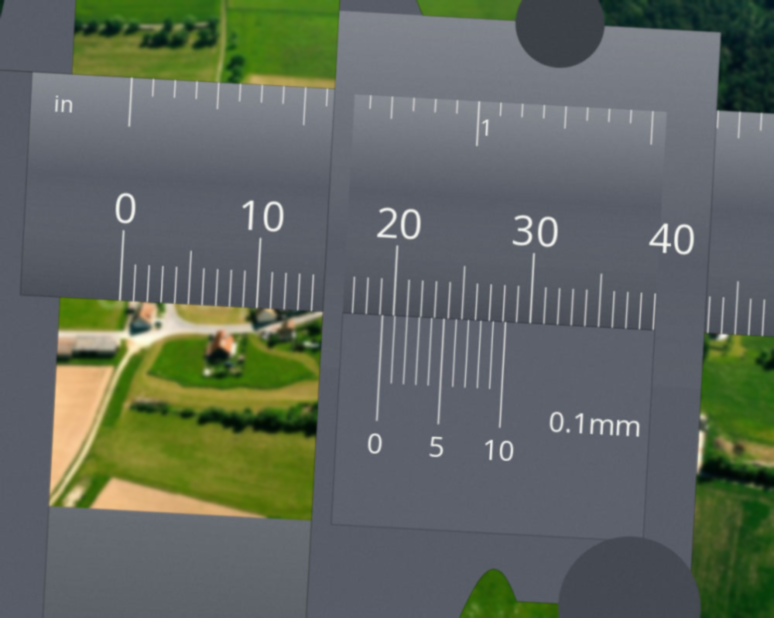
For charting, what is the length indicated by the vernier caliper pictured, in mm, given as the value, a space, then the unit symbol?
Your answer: 19.2 mm
